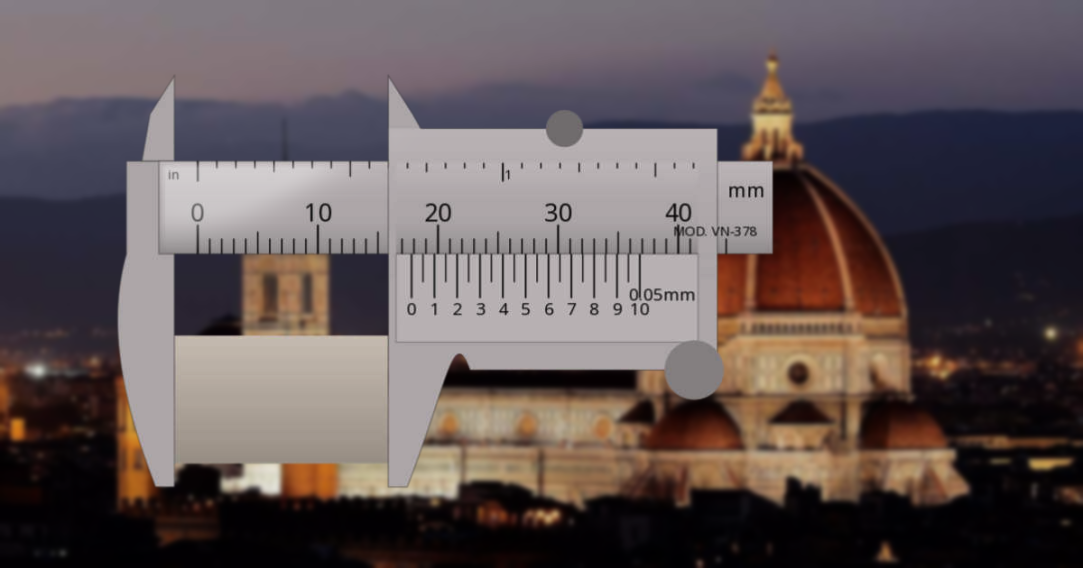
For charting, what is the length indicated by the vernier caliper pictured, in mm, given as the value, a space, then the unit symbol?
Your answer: 17.8 mm
